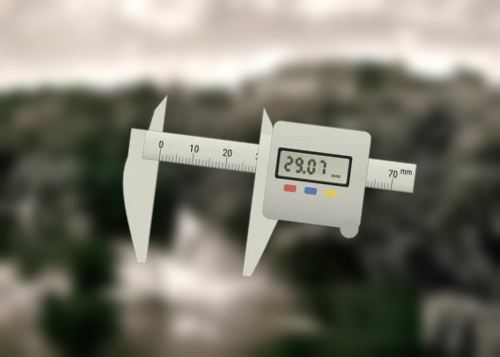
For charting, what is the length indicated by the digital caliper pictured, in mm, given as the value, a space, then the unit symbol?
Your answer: 29.07 mm
